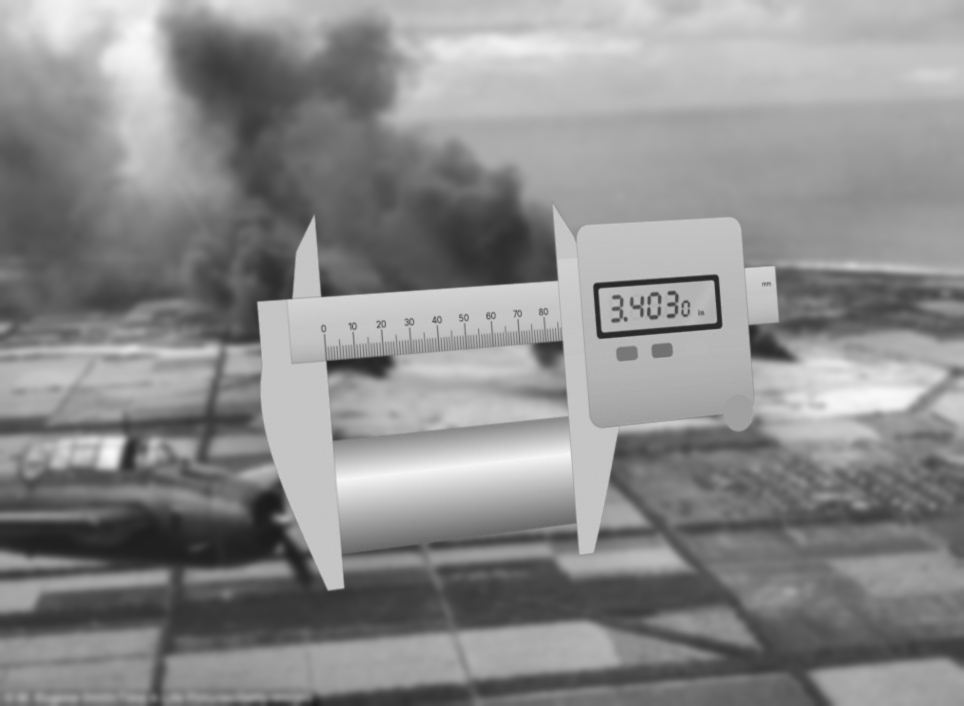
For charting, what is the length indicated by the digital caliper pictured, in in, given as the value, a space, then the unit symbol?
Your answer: 3.4030 in
